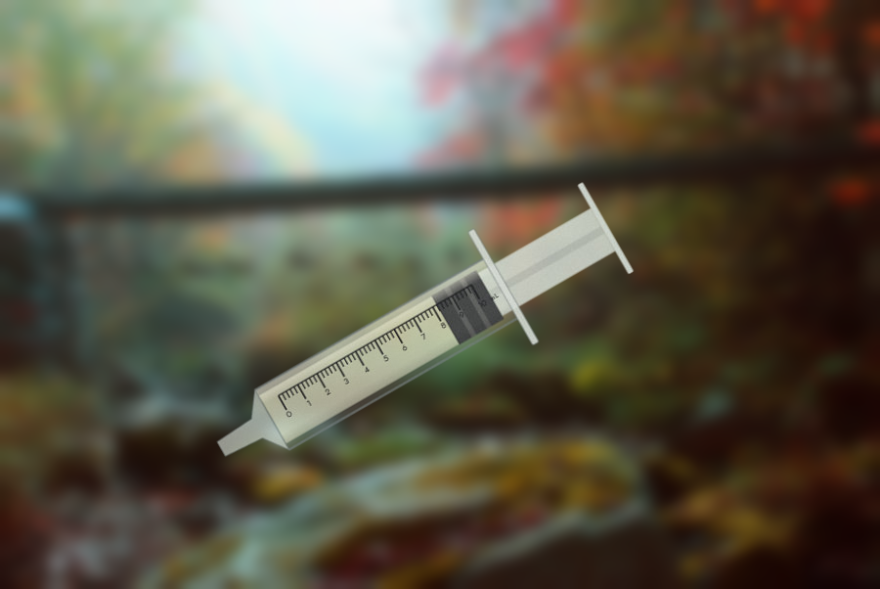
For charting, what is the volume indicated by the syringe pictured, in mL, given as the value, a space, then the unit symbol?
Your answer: 8.2 mL
